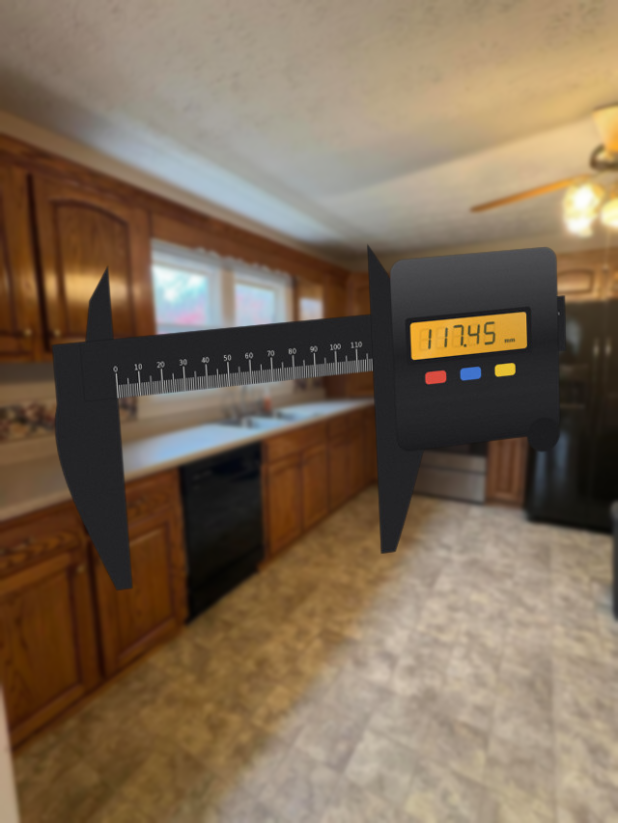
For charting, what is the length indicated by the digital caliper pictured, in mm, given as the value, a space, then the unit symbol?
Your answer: 117.45 mm
